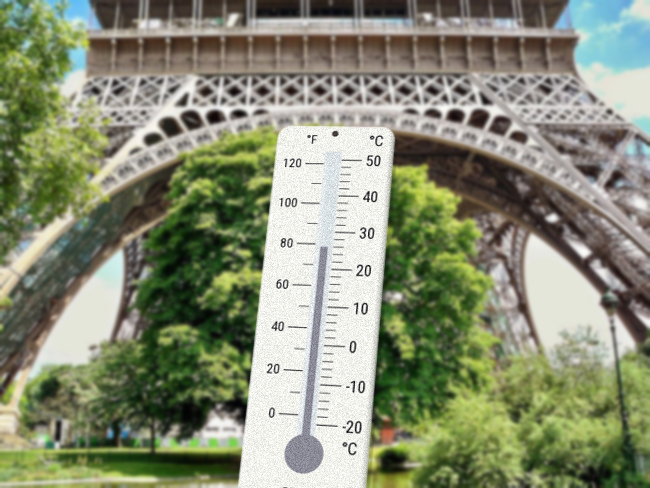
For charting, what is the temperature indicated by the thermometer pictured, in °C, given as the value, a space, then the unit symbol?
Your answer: 26 °C
